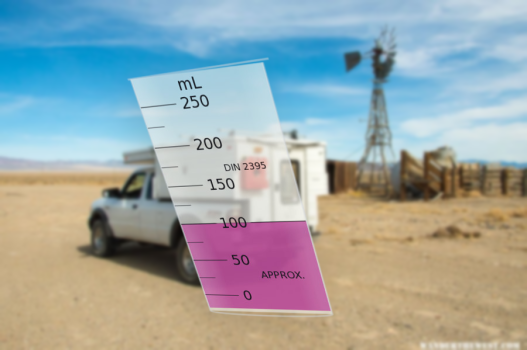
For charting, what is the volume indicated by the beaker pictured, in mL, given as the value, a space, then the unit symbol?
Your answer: 100 mL
